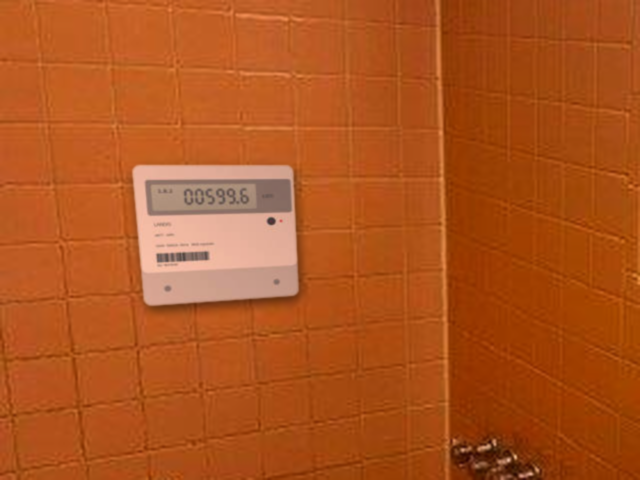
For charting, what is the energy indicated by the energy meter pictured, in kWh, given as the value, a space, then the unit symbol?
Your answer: 599.6 kWh
